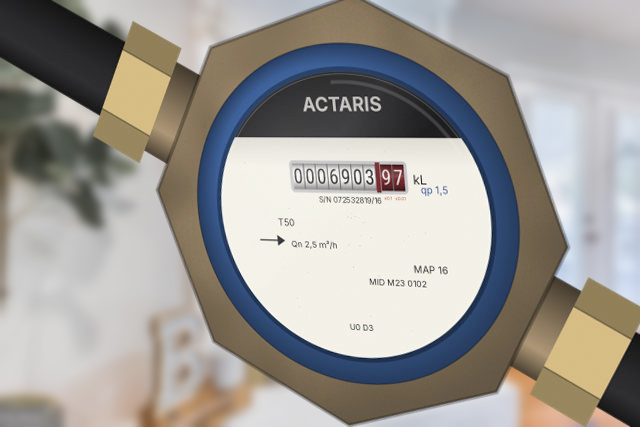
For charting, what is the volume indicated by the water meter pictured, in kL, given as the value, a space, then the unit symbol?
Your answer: 6903.97 kL
